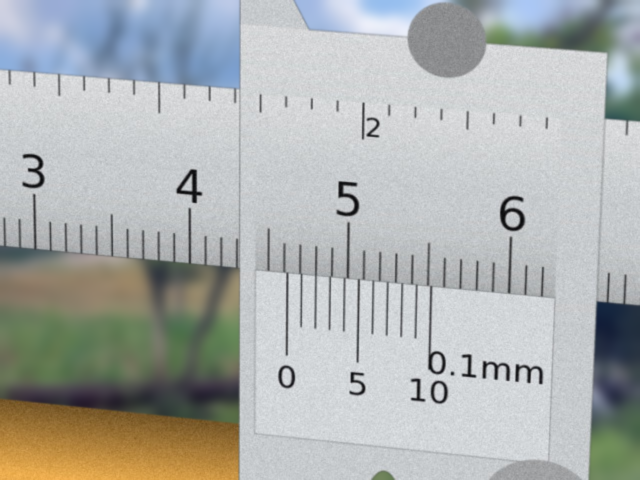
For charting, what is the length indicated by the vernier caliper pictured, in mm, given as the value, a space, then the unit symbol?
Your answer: 46.2 mm
